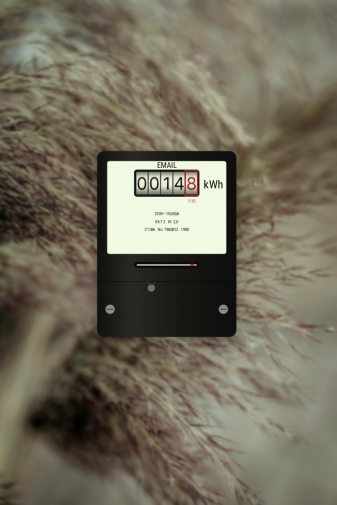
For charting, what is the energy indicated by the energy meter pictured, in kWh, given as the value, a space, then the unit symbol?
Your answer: 14.8 kWh
